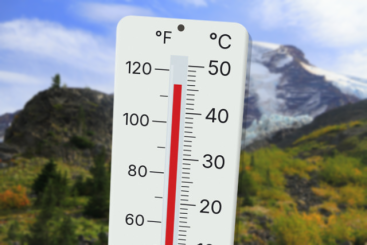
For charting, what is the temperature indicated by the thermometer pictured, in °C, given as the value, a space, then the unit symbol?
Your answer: 46 °C
